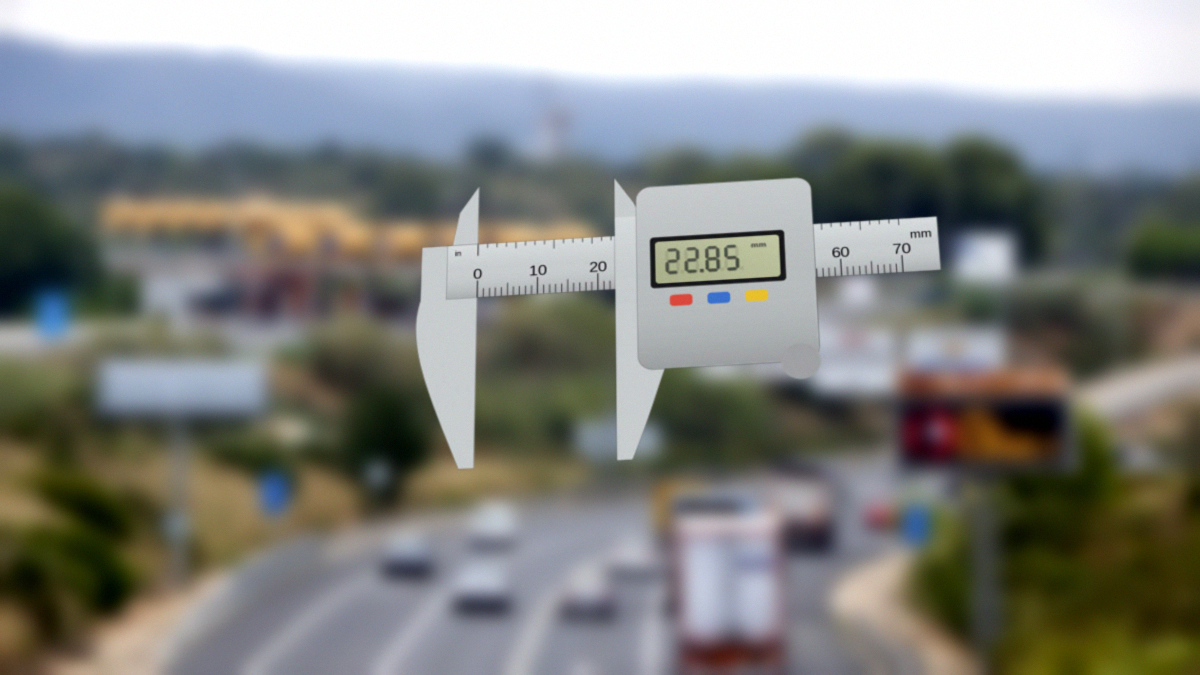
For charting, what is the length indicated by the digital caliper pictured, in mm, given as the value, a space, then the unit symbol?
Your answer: 22.85 mm
